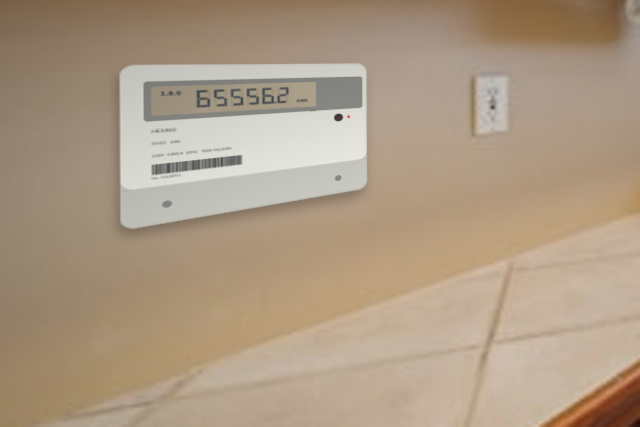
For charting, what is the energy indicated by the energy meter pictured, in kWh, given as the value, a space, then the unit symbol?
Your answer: 65556.2 kWh
